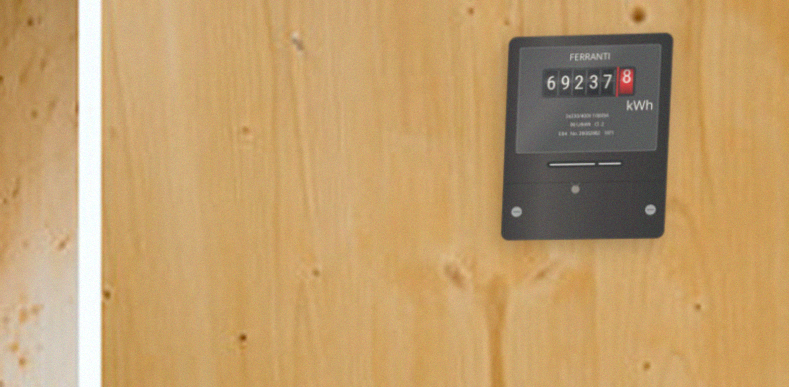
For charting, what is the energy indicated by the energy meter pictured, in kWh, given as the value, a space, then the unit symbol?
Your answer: 69237.8 kWh
